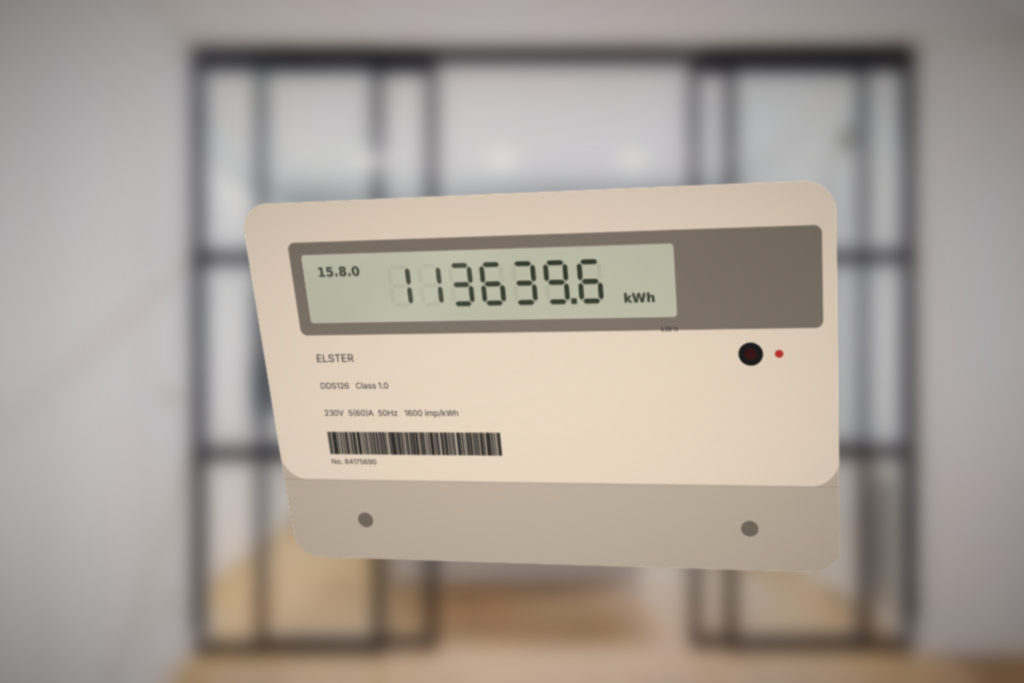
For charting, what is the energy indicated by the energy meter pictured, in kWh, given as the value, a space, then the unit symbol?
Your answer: 113639.6 kWh
